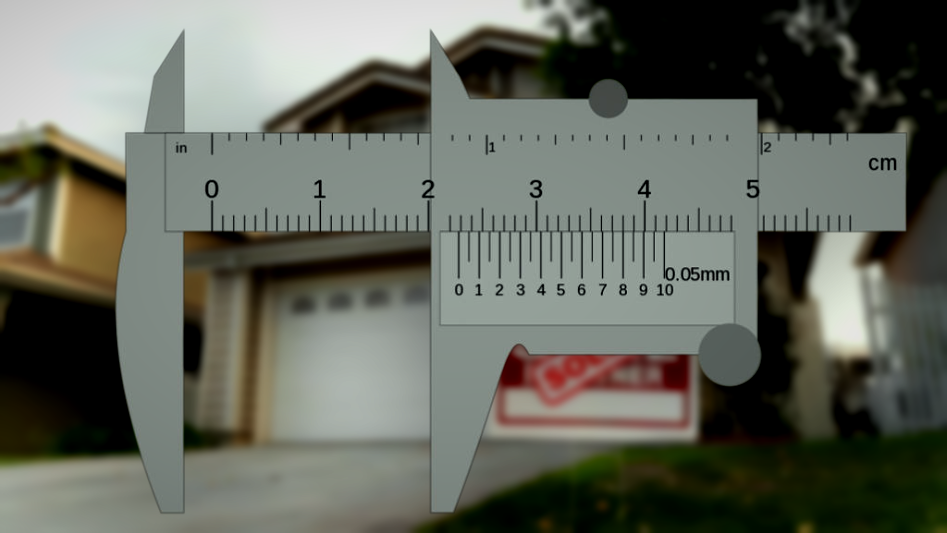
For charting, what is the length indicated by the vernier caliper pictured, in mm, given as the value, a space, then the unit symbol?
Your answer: 22.8 mm
